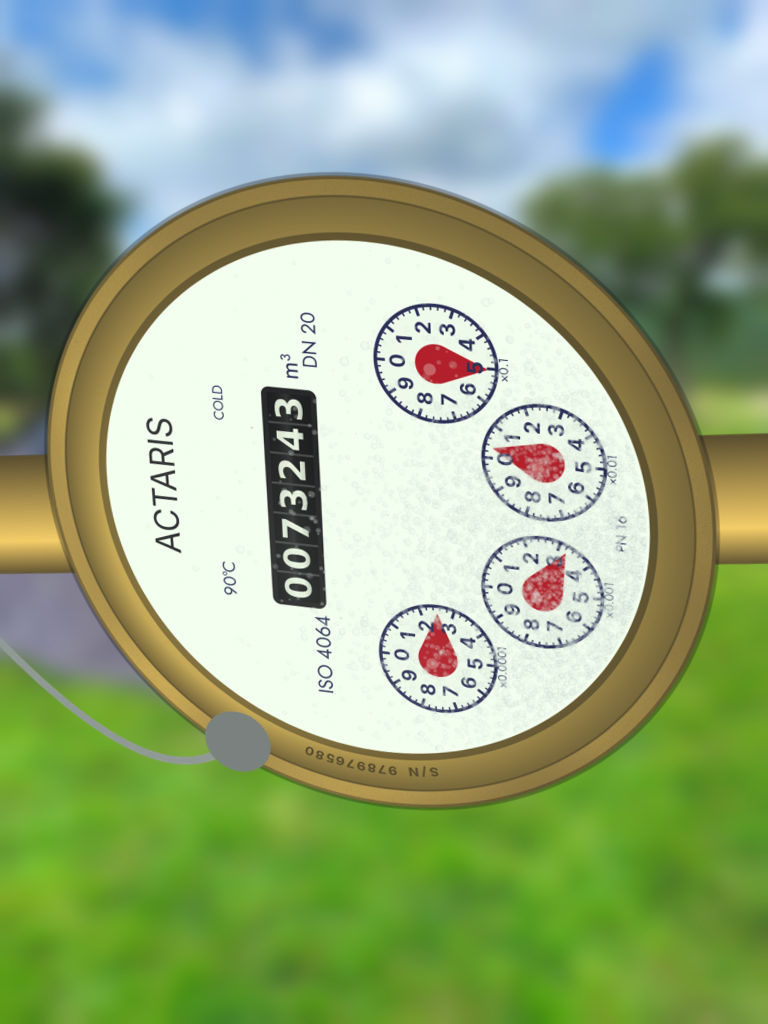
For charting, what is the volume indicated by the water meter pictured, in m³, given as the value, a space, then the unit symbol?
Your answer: 73243.5032 m³
